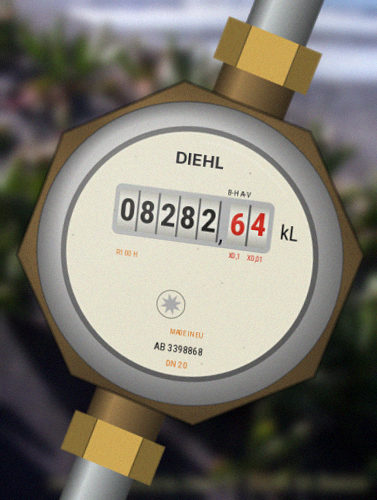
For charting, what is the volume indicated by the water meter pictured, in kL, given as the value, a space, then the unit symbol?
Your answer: 8282.64 kL
